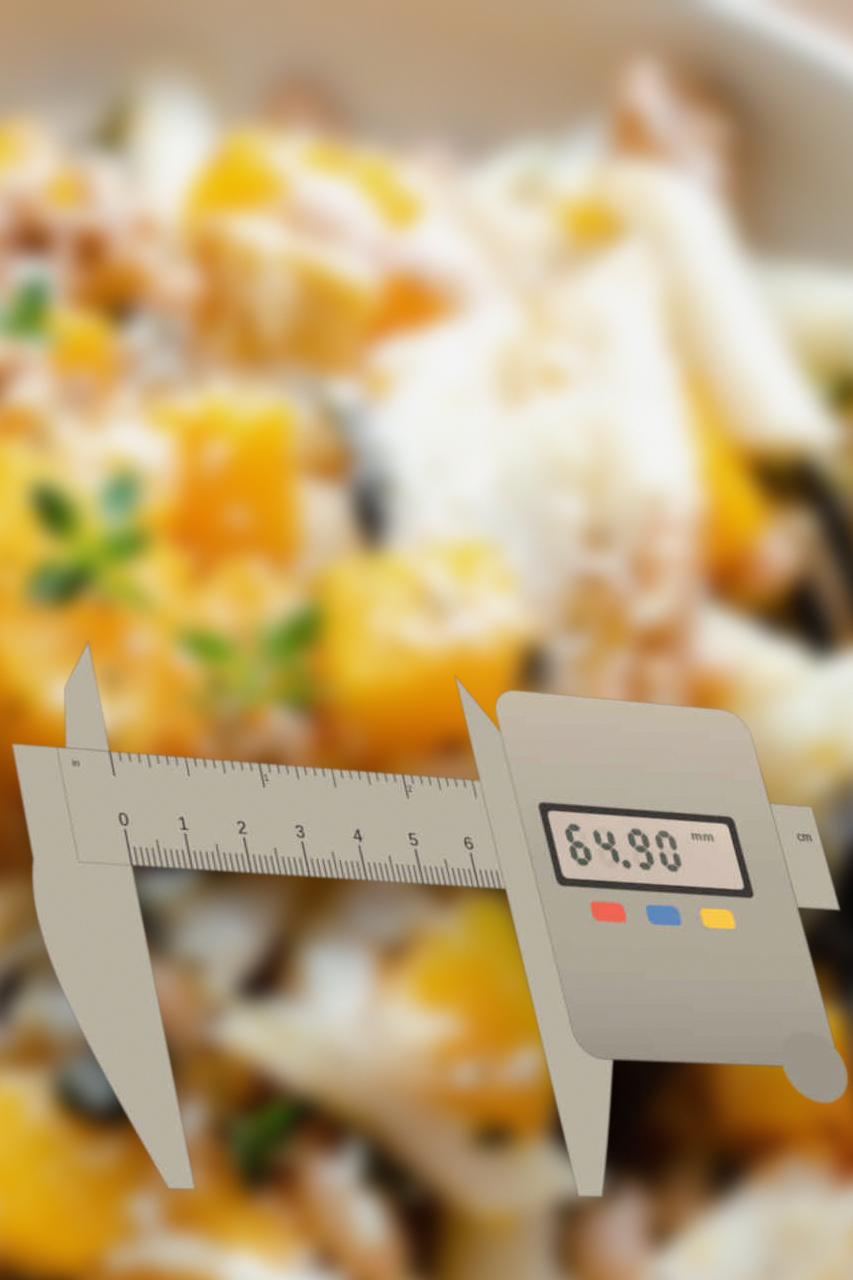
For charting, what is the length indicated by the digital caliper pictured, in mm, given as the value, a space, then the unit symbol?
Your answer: 64.90 mm
